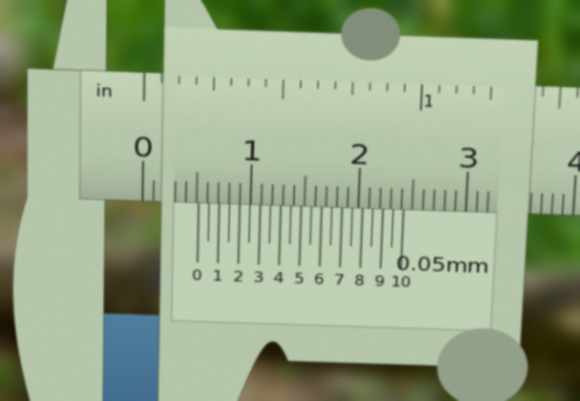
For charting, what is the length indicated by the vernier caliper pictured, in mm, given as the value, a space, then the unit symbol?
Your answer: 5.2 mm
